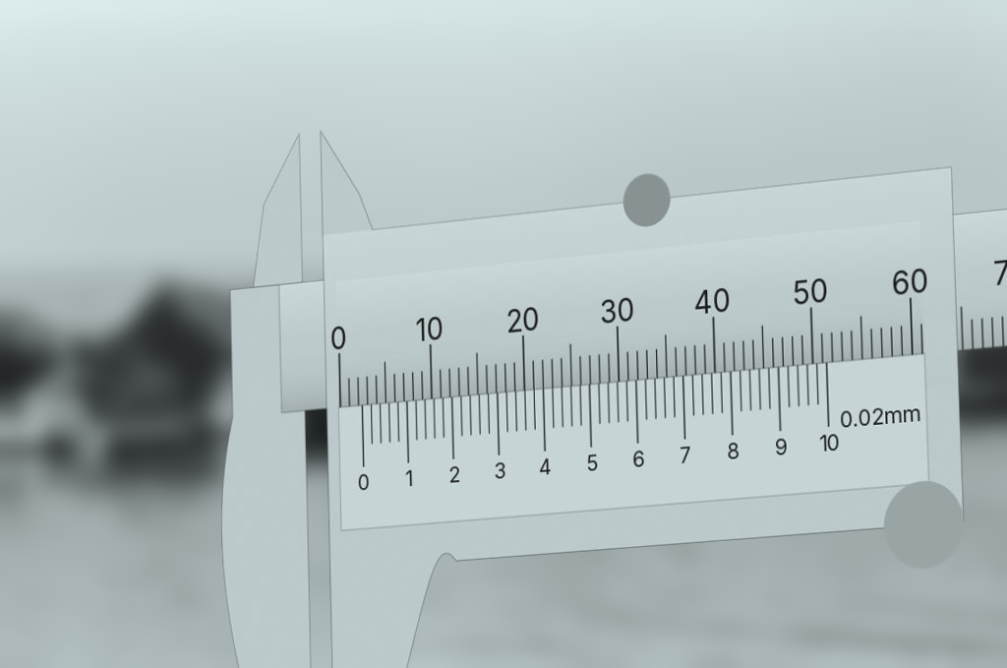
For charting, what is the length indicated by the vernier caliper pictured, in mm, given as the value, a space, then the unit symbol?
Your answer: 2.4 mm
